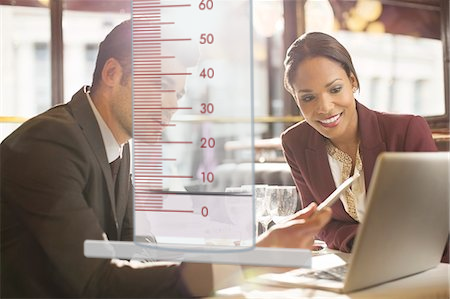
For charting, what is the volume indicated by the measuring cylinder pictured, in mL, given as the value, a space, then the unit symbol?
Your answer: 5 mL
